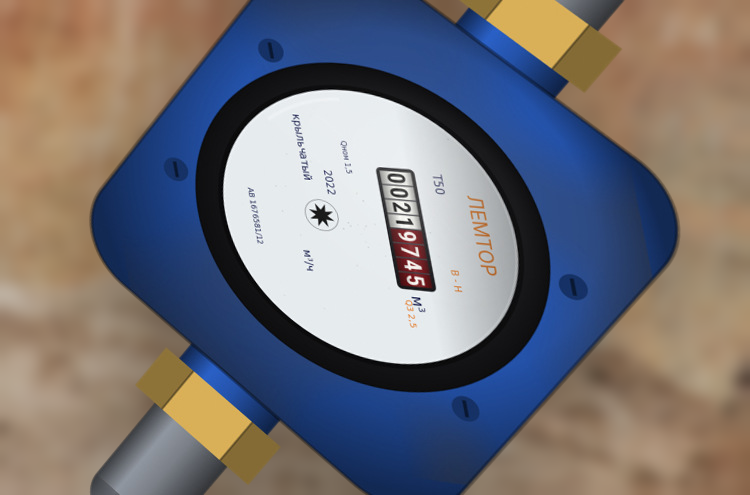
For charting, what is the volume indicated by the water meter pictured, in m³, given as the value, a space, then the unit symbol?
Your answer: 21.9745 m³
